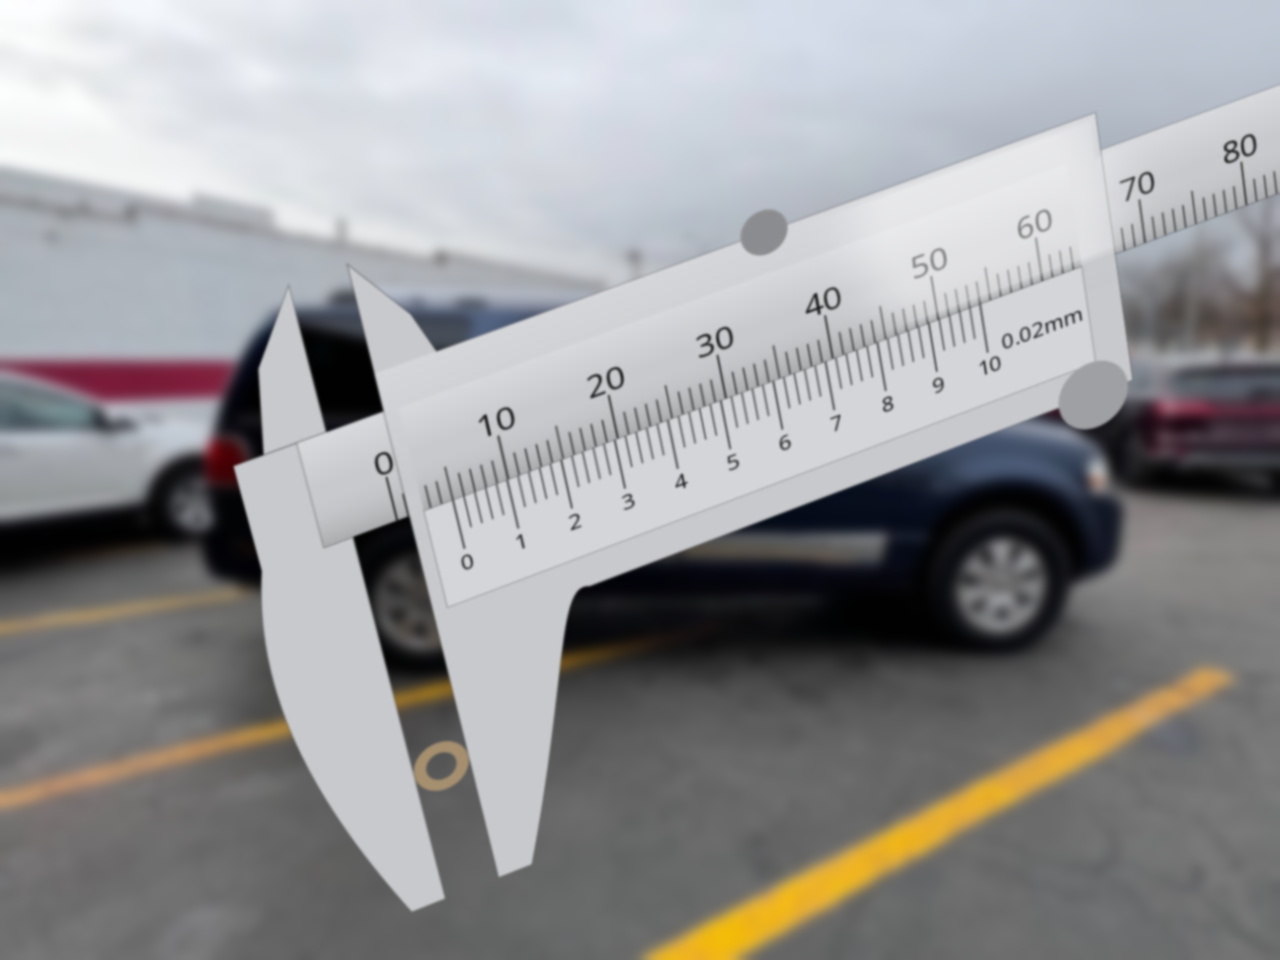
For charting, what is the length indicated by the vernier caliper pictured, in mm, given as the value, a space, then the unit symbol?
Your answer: 5.0 mm
